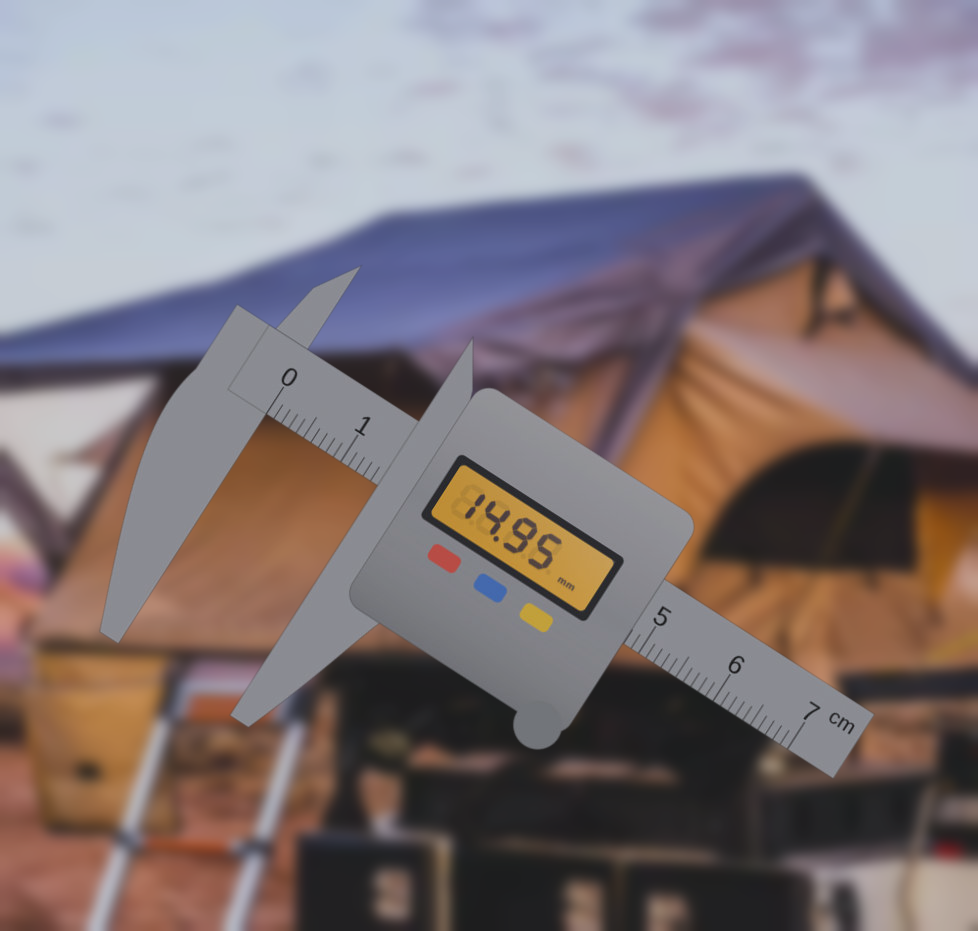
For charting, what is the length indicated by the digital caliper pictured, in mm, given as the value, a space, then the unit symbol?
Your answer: 14.95 mm
